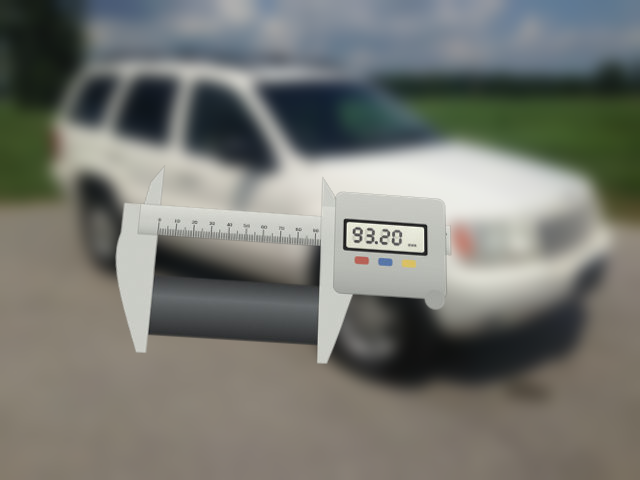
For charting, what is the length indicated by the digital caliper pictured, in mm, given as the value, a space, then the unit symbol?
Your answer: 93.20 mm
